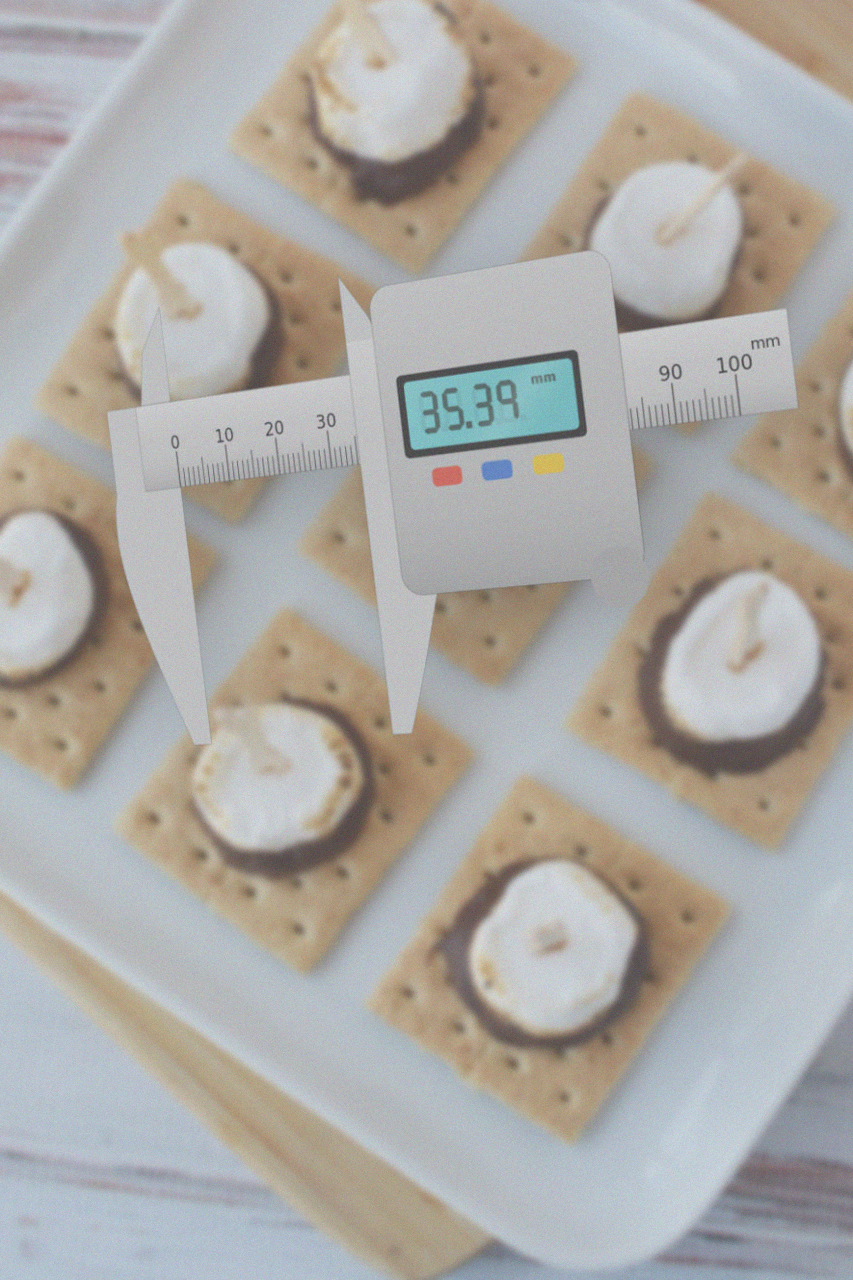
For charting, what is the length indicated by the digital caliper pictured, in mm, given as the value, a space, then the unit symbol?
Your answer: 35.39 mm
